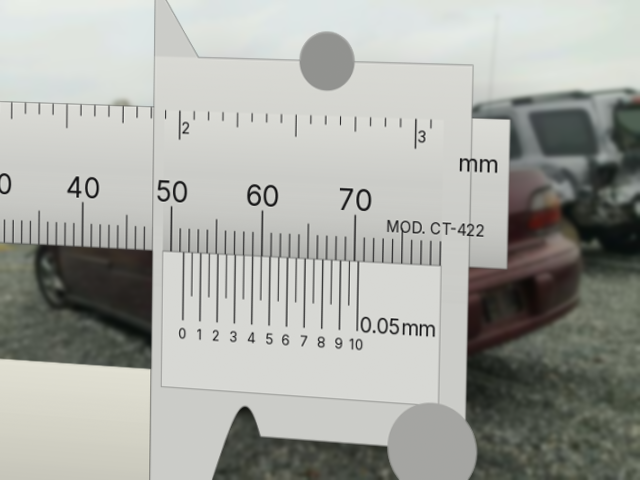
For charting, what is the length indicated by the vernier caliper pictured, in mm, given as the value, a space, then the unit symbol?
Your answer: 51.4 mm
